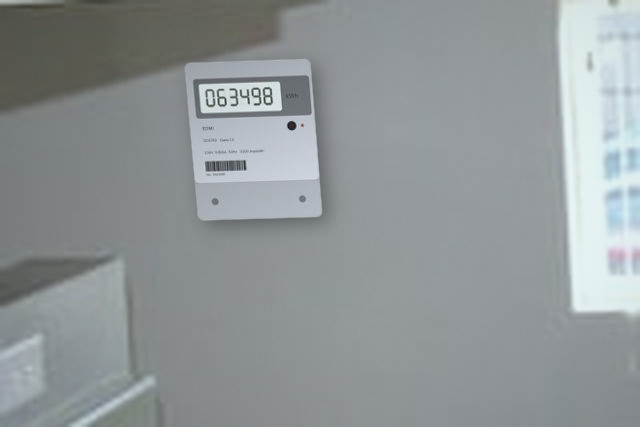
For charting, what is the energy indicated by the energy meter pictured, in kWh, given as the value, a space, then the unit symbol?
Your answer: 63498 kWh
